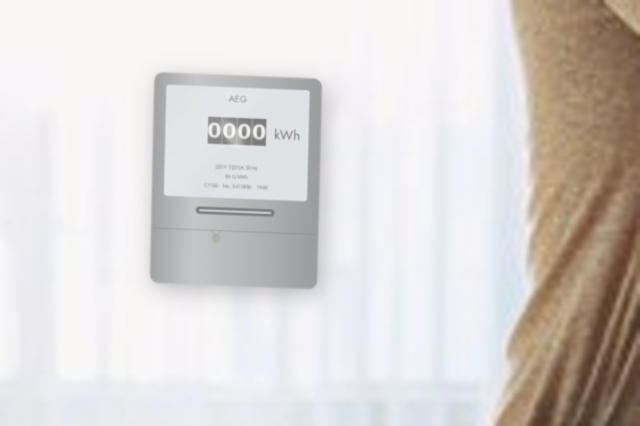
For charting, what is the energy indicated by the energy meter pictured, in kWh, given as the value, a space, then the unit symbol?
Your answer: 0 kWh
